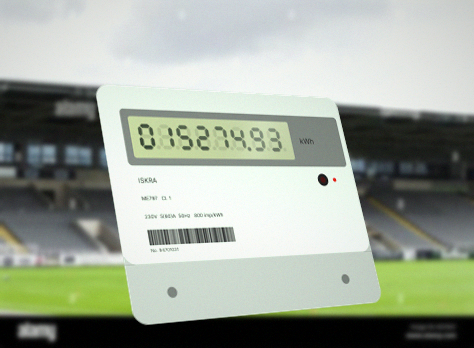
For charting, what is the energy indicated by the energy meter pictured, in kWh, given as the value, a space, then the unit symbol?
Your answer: 15274.93 kWh
